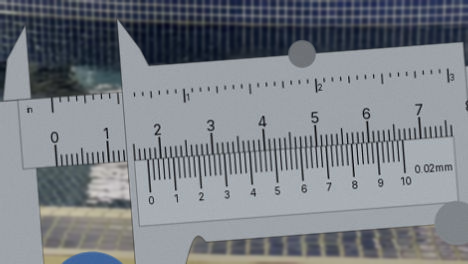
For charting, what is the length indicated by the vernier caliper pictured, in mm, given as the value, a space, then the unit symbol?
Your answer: 17.5 mm
